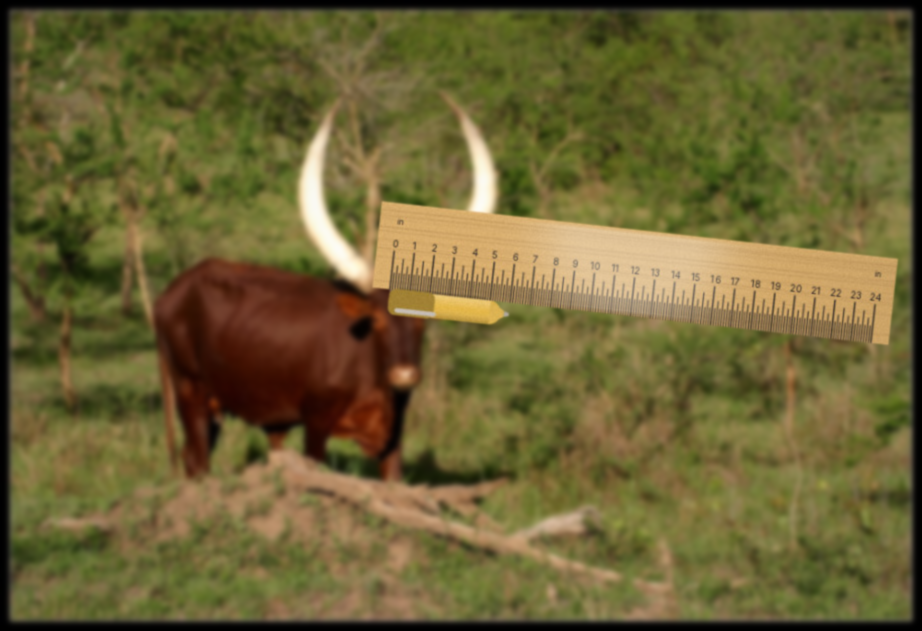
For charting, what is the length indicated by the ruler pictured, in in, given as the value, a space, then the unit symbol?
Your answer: 6 in
